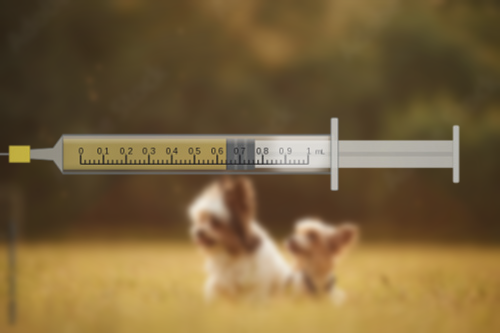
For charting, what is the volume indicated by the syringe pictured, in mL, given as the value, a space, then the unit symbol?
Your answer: 0.64 mL
